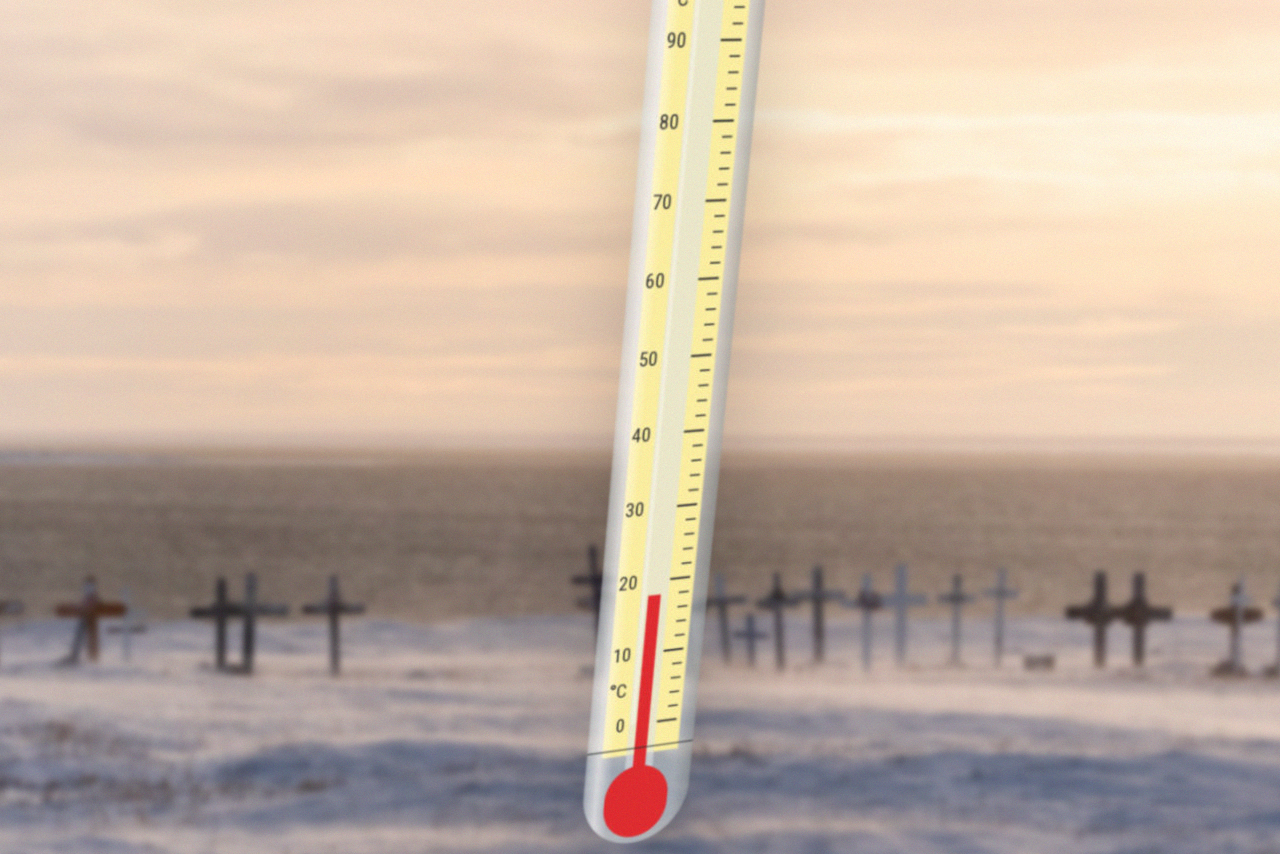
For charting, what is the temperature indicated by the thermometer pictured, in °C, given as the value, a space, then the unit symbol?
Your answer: 18 °C
